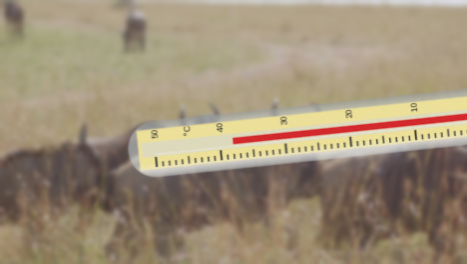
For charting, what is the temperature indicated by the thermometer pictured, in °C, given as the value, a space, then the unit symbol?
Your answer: 38 °C
